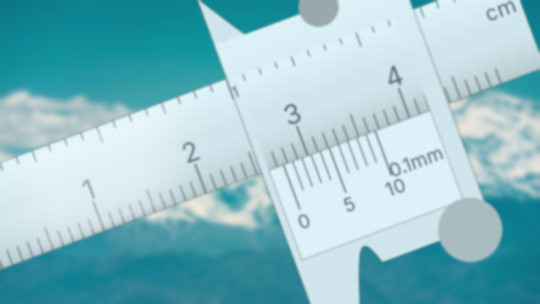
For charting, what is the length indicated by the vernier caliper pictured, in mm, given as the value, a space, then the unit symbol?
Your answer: 27.6 mm
